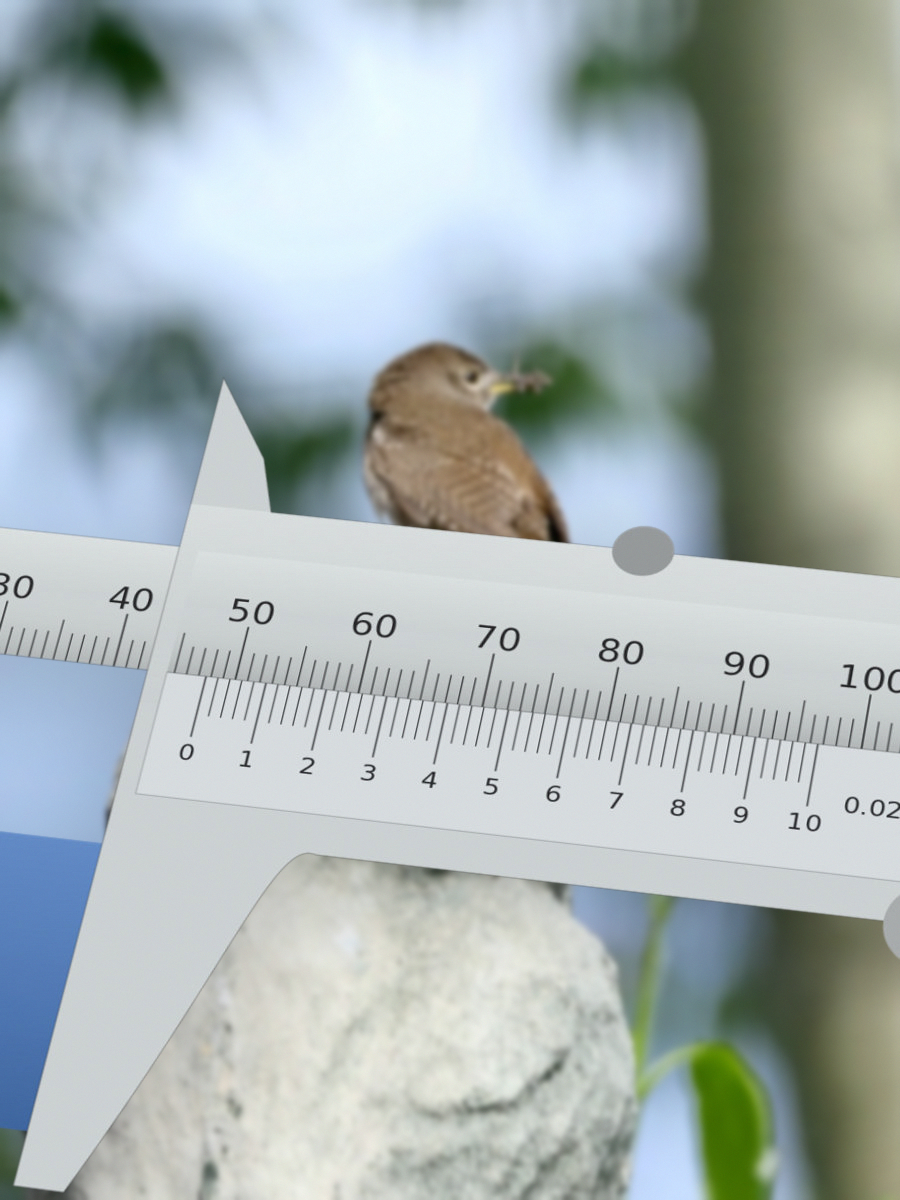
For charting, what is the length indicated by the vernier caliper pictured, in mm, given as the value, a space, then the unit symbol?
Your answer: 47.6 mm
